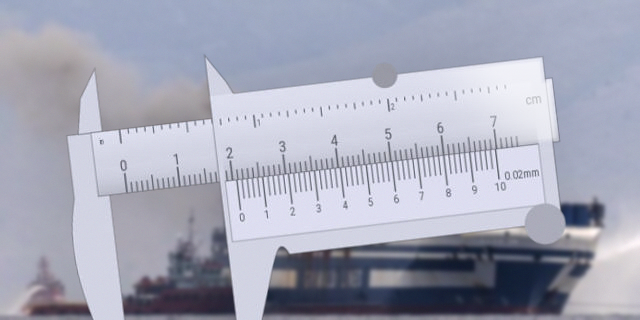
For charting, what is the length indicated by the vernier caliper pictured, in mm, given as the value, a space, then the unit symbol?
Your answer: 20.8 mm
